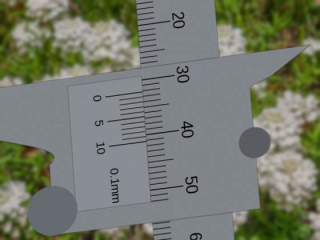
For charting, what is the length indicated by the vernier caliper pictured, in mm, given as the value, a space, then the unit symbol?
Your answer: 32.2 mm
